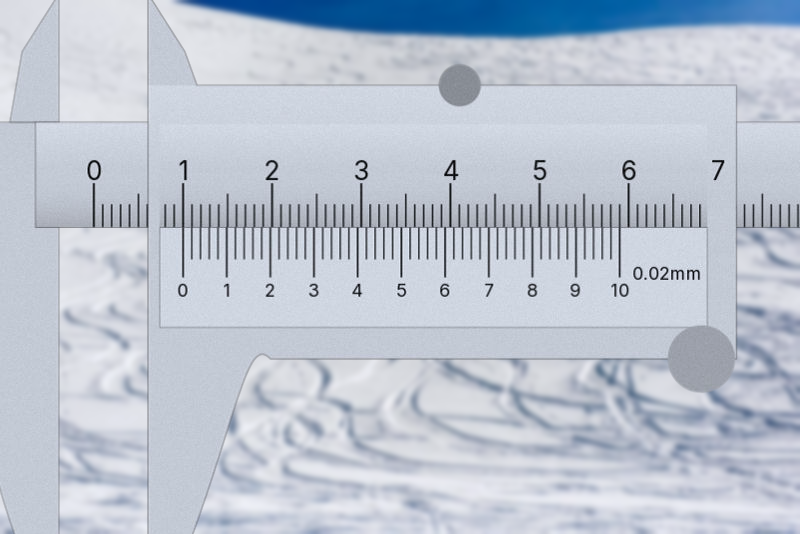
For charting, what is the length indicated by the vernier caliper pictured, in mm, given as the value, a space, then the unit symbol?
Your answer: 10.0 mm
